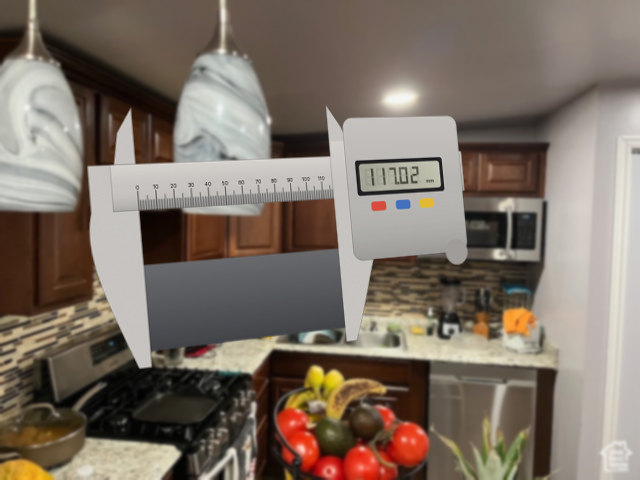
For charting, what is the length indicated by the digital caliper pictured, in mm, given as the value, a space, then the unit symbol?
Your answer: 117.02 mm
